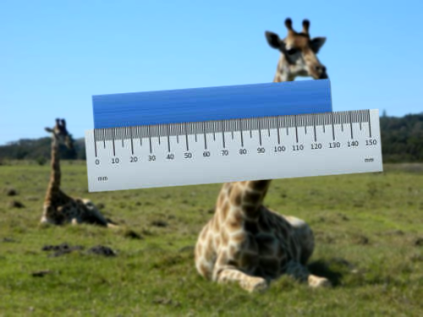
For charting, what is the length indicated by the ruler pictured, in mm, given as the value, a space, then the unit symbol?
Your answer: 130 mm
